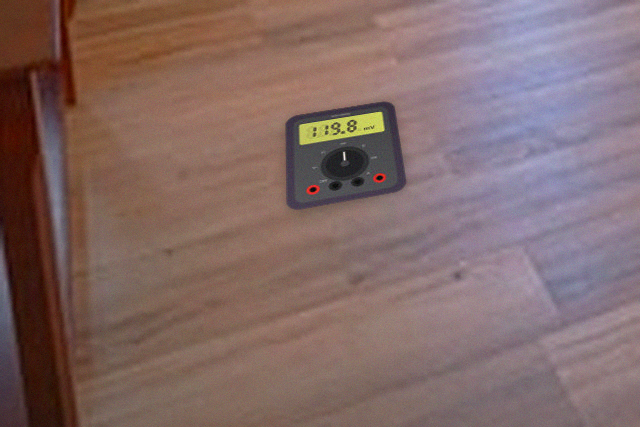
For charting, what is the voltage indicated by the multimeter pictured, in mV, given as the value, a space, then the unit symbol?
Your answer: 119.8 mV
